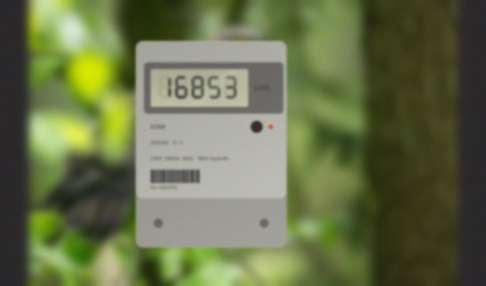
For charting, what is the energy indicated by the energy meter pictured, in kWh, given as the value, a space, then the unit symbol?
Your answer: 16853 kWh
